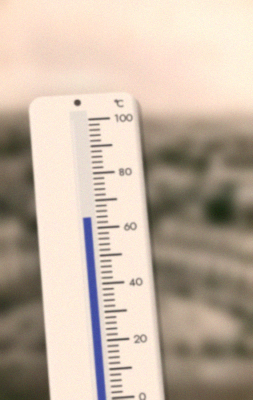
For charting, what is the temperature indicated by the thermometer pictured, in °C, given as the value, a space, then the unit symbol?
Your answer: 64 °C
